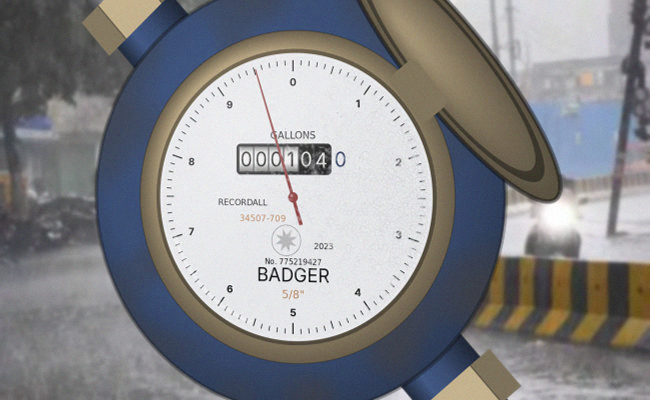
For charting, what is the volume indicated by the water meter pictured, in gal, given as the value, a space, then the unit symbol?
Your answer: 1039.5 gal
